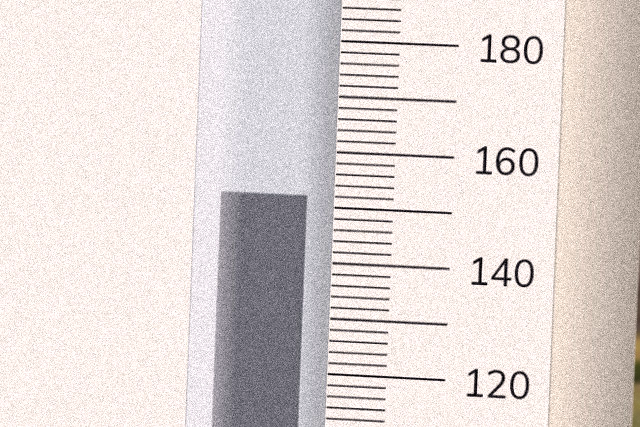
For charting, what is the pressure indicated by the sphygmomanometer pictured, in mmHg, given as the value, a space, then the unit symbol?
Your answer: 152 mmHg
